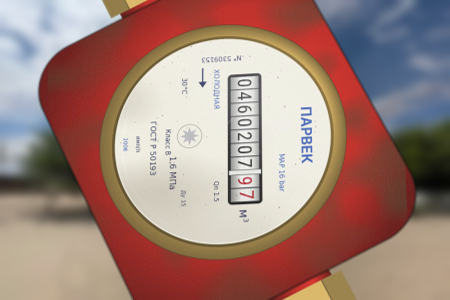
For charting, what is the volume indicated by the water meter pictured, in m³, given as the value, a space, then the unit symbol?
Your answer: 460207.97 m³
